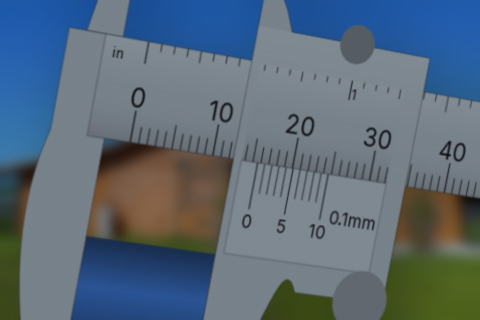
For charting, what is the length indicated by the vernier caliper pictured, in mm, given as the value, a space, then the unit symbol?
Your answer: 15.6 mm
